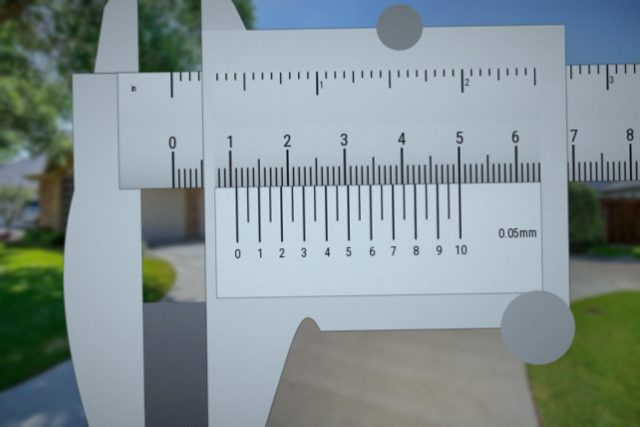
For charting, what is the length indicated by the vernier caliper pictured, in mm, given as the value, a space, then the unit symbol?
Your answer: 11.0 mm
